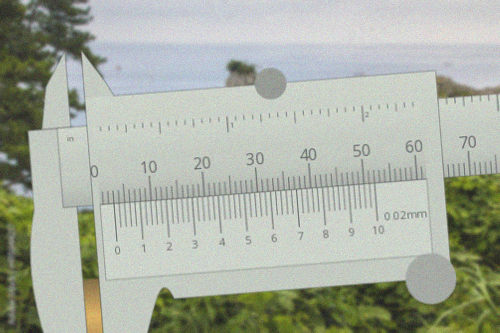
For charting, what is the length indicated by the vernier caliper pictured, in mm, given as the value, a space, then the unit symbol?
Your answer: 3.0 mm
